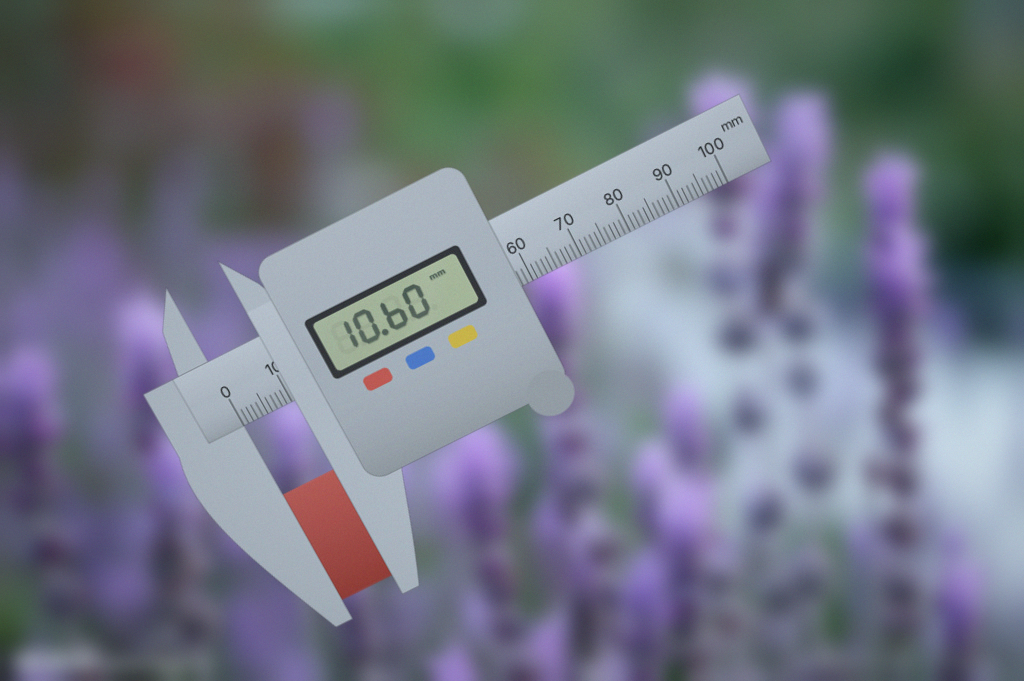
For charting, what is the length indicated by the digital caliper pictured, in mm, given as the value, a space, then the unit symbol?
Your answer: 10.60 mm
